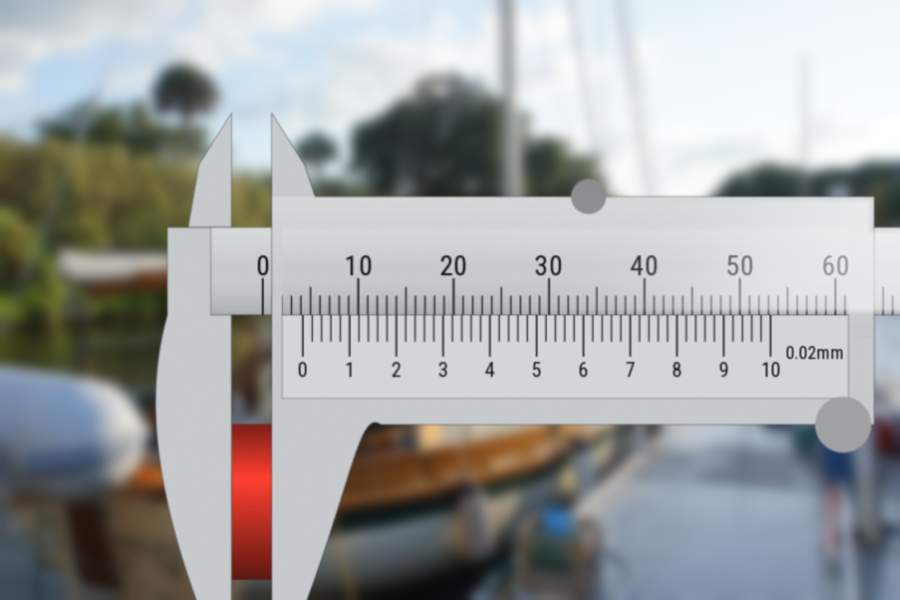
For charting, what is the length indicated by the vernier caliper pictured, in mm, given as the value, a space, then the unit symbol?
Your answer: 4.2 mm
